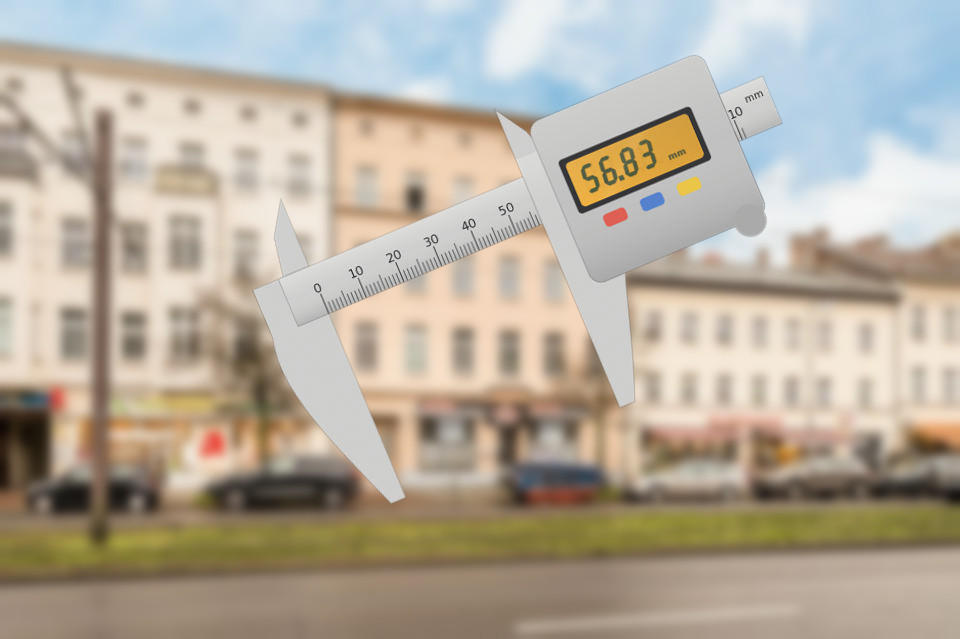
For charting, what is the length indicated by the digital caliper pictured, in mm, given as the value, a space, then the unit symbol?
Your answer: 56.83 mm
